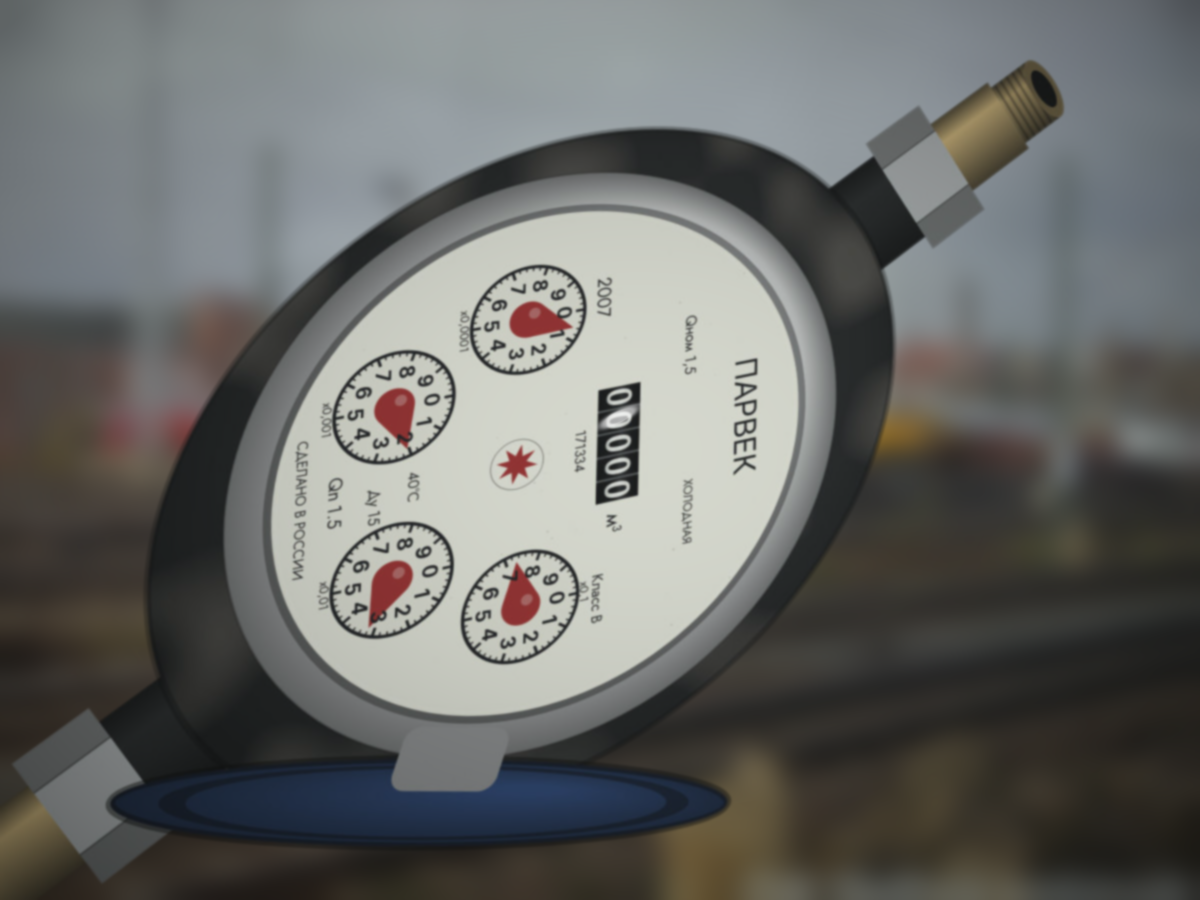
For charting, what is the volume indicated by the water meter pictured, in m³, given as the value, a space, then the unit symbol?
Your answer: 0.7320 m³
